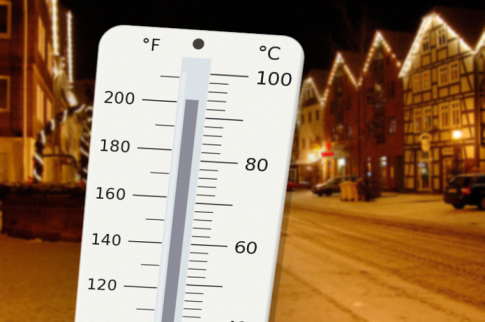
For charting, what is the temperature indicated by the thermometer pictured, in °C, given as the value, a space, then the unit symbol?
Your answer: 94 °C
